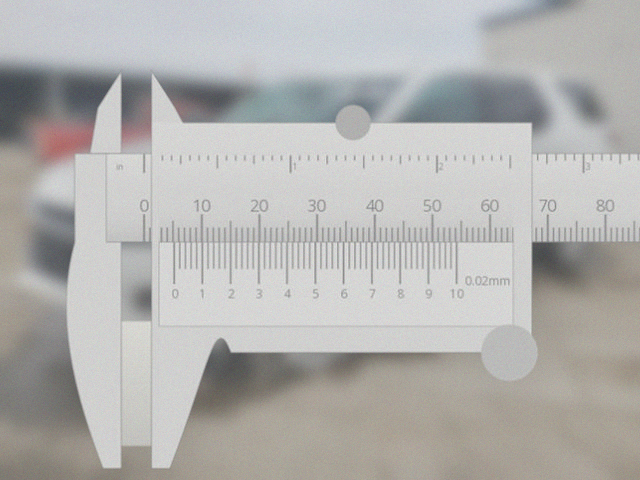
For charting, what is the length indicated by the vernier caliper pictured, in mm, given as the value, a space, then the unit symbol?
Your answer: 5.2 mm
